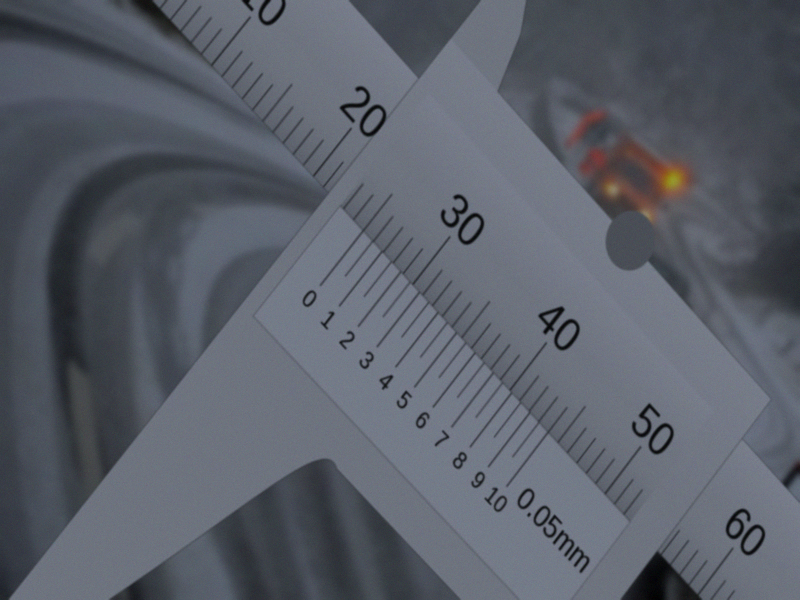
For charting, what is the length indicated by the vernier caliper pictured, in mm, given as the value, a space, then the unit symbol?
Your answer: 25.0 mm
